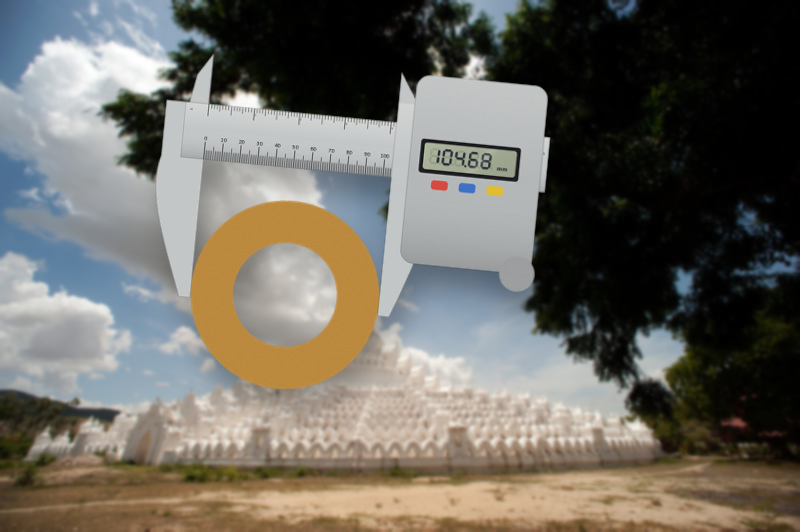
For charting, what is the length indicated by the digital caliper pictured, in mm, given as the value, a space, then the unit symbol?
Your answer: 104.68 mm
